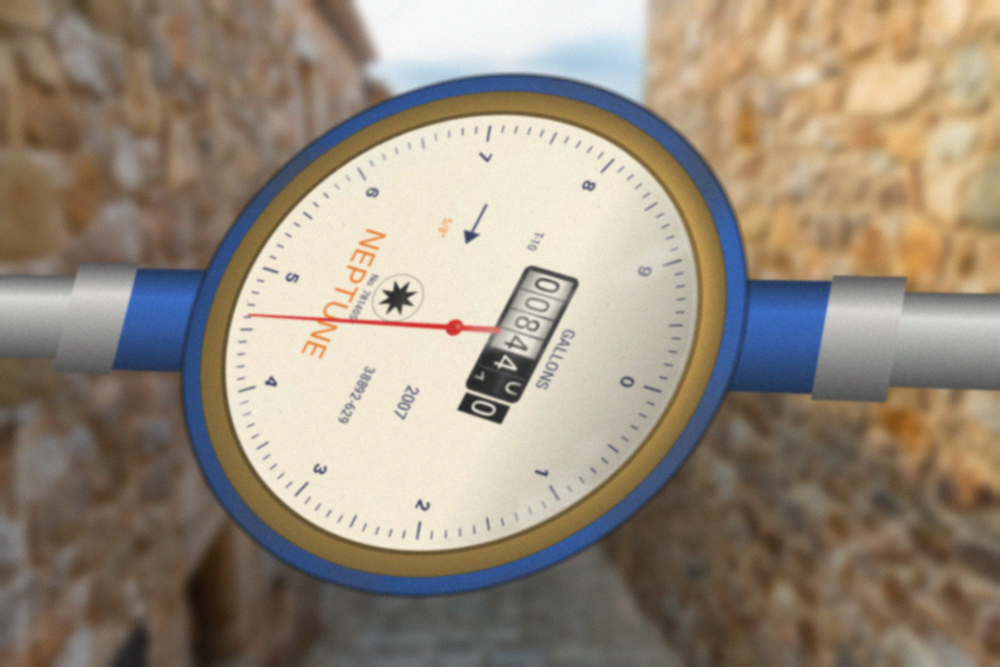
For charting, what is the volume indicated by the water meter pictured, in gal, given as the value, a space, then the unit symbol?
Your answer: 84404.6 gal
